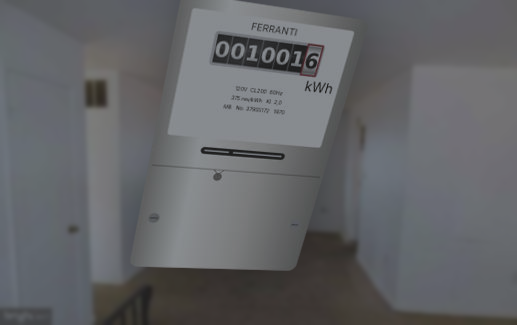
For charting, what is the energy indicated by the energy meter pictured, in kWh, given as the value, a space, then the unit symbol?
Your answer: 1001.6 kWh
